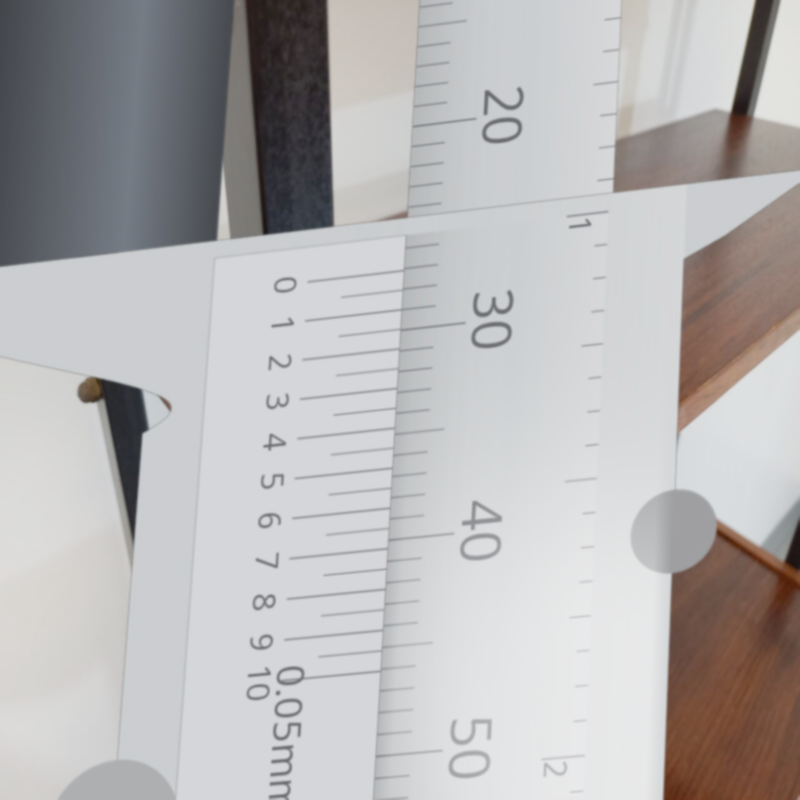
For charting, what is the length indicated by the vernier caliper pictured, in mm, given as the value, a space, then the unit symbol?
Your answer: 27.1 mm
